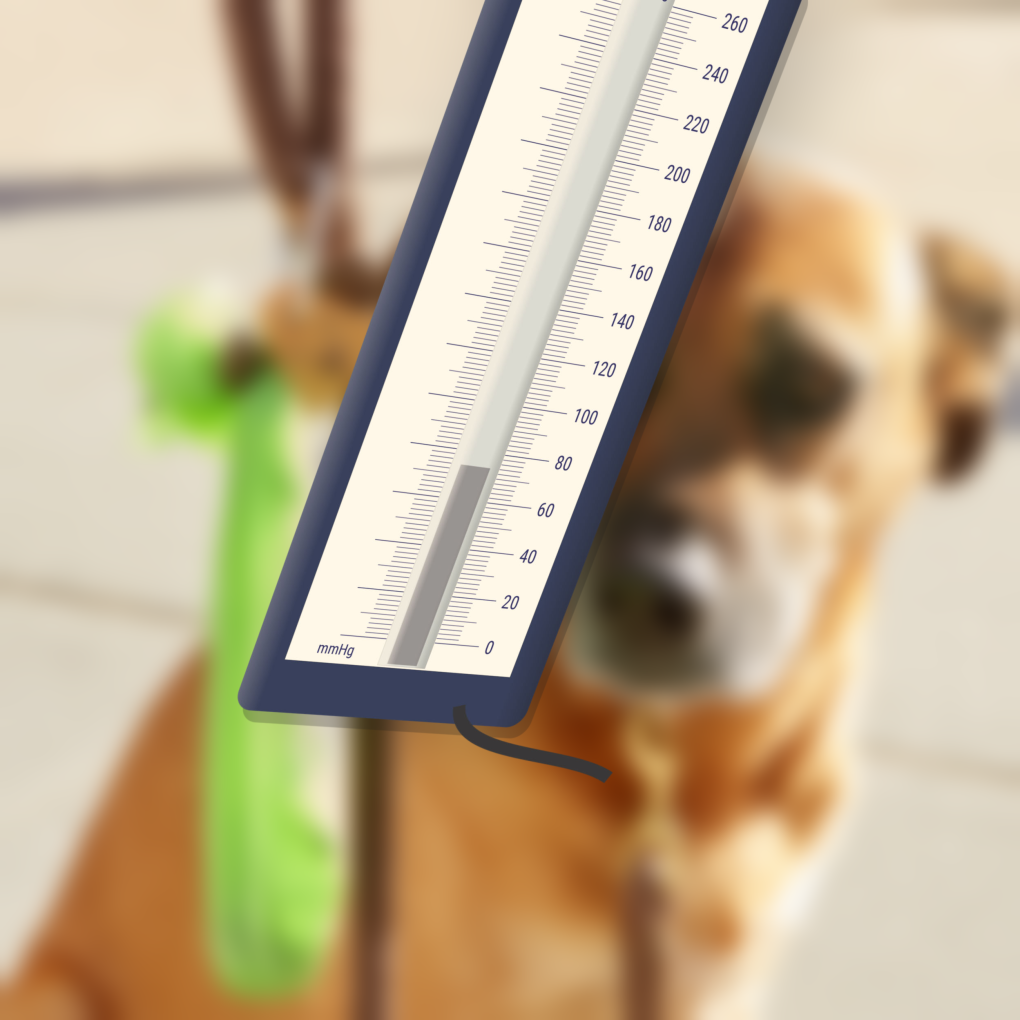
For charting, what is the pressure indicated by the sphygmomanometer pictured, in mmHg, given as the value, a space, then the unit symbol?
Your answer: 74 mmHg
